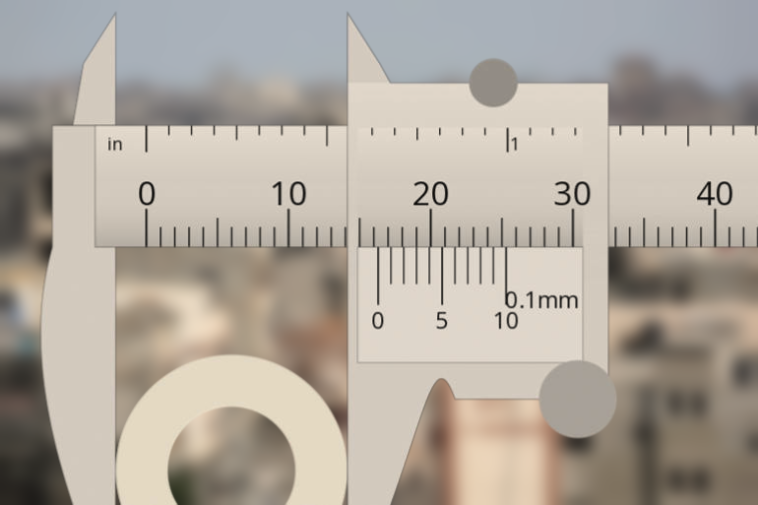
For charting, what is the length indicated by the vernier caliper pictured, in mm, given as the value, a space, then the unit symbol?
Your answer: 16.3 mm
